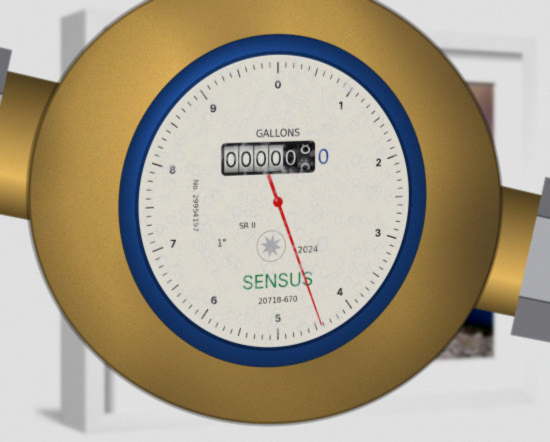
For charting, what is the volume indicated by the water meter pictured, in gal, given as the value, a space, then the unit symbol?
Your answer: 84.4 gal
